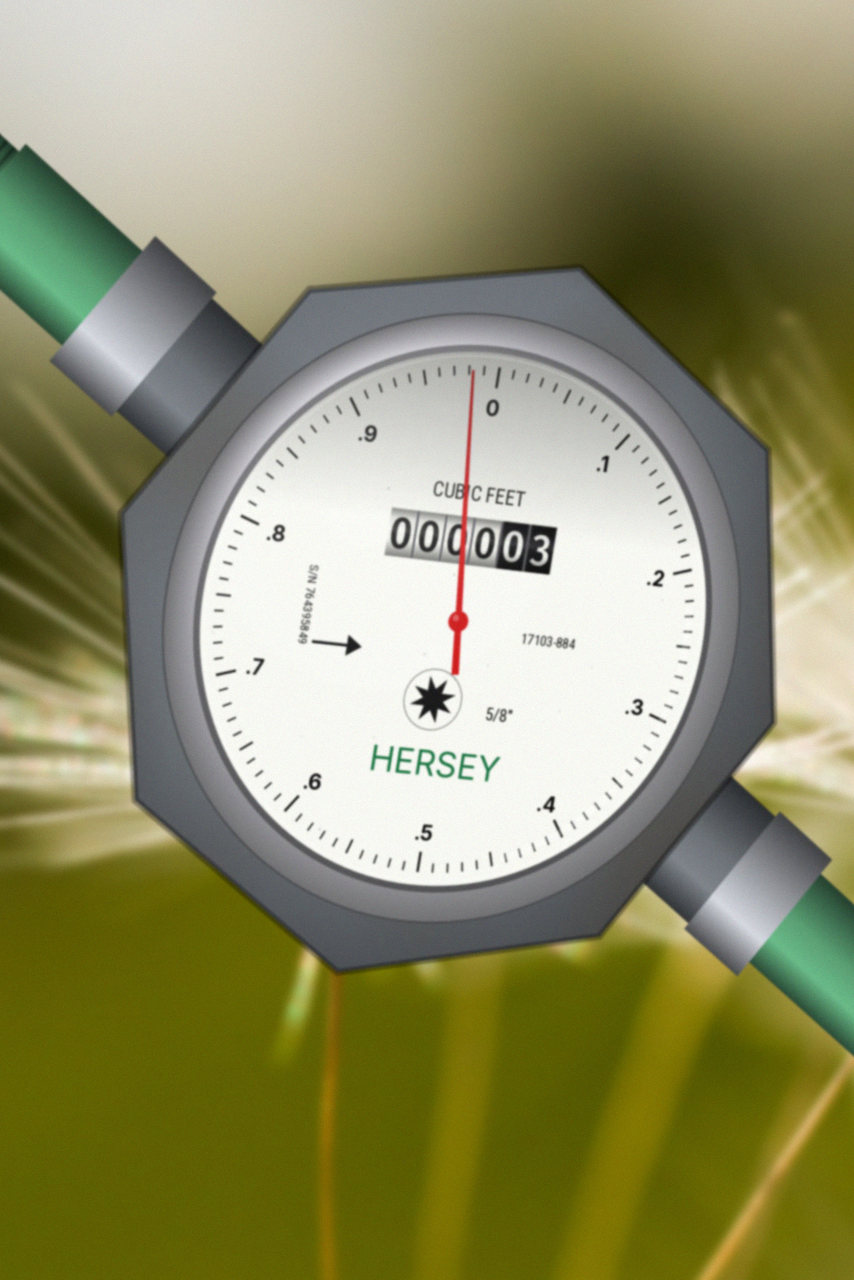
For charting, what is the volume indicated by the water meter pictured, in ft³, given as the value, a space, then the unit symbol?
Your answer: 2.98 ft³
